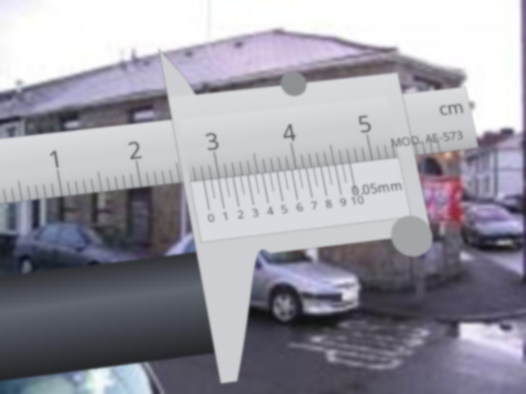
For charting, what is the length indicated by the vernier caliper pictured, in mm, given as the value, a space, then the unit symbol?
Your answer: 28.0 mm
